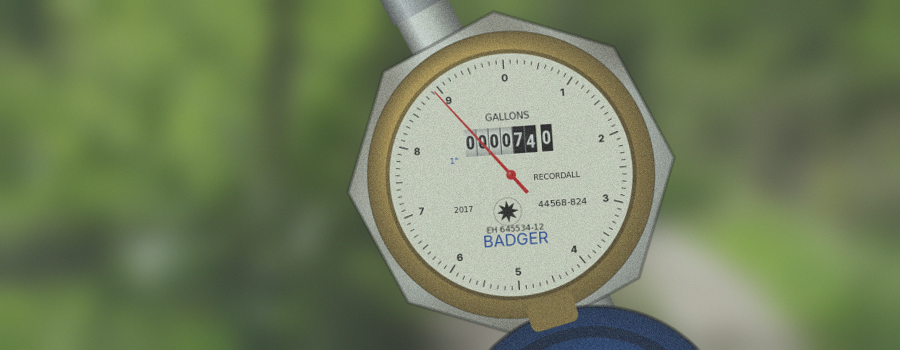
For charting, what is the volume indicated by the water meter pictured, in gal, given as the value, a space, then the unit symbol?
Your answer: 738.9 gal
